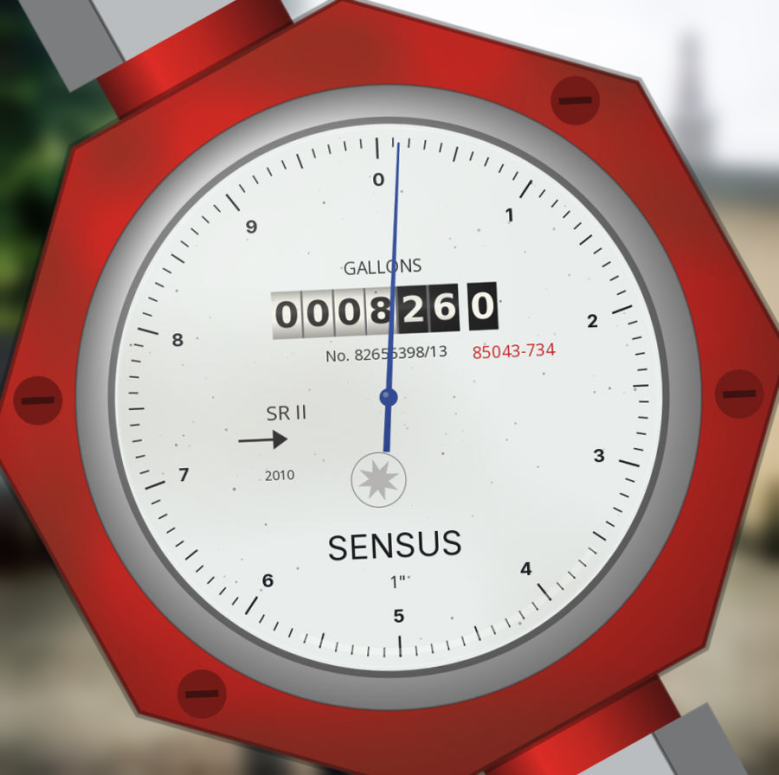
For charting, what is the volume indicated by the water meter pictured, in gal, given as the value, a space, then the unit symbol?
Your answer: 8260.1 gal
